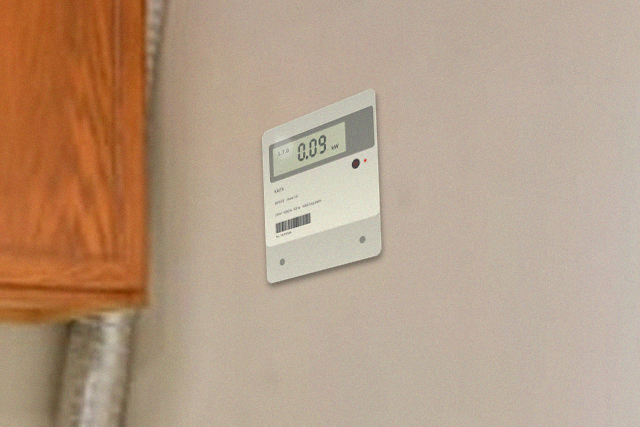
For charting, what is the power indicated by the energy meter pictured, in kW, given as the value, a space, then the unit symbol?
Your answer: 0.09 kW
